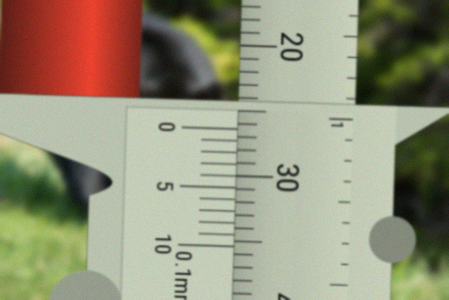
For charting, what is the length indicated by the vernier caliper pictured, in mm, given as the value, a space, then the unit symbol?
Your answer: 26.4 mm
